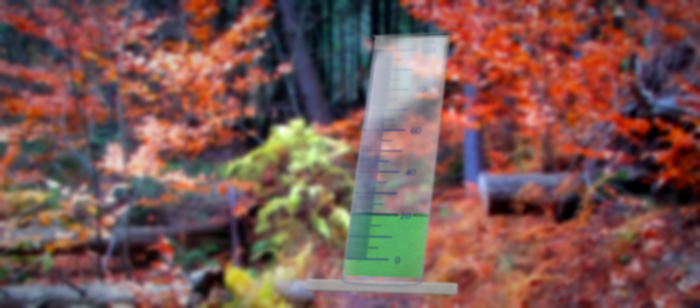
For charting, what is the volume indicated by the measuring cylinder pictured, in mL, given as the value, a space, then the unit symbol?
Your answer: 20 mL
